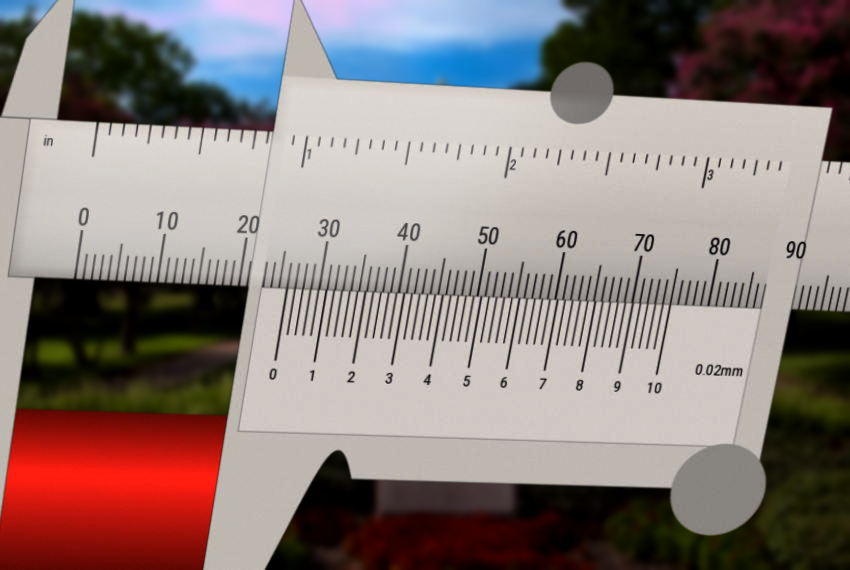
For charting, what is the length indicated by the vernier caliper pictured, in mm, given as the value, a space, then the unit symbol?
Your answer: 26.0 mm
